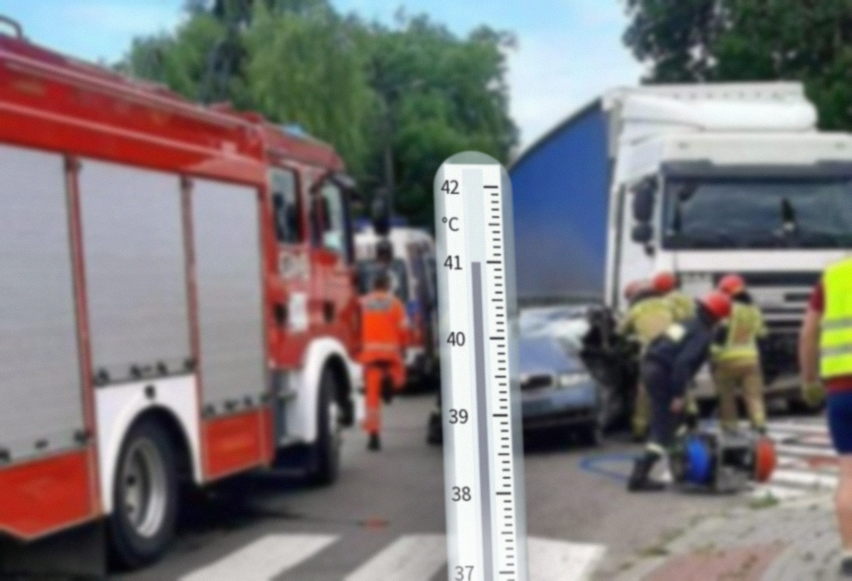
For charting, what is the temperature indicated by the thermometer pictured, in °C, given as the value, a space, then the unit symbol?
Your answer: 41 °C
